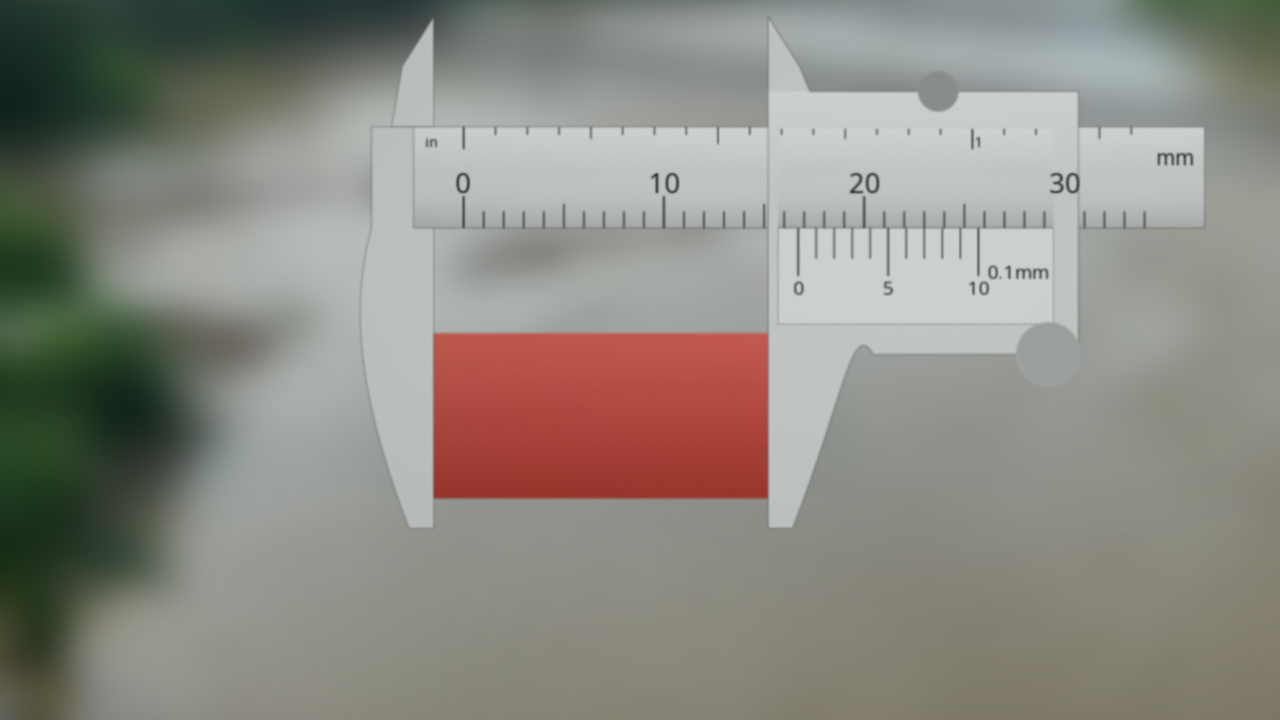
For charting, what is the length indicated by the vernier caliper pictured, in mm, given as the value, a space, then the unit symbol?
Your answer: 16.7 mm
